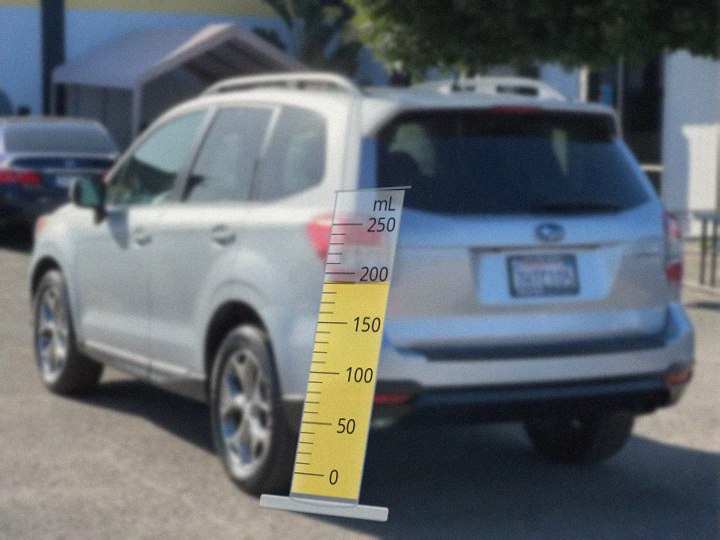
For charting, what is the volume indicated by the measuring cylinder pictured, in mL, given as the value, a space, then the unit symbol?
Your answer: 190 mL
